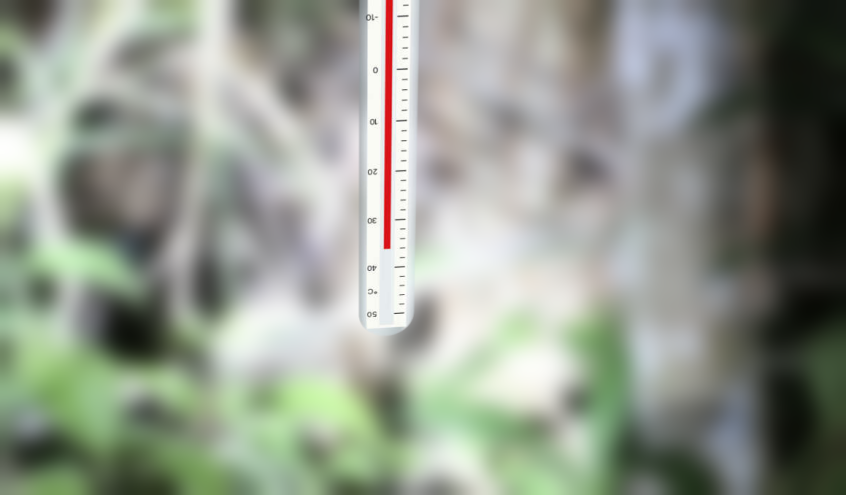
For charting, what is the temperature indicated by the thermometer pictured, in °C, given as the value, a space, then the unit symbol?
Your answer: 36 °C
